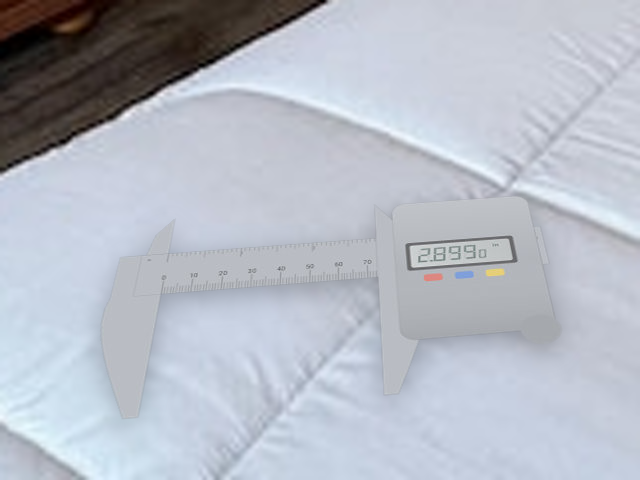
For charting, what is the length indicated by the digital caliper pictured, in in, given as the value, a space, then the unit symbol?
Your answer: 2.8990 in
